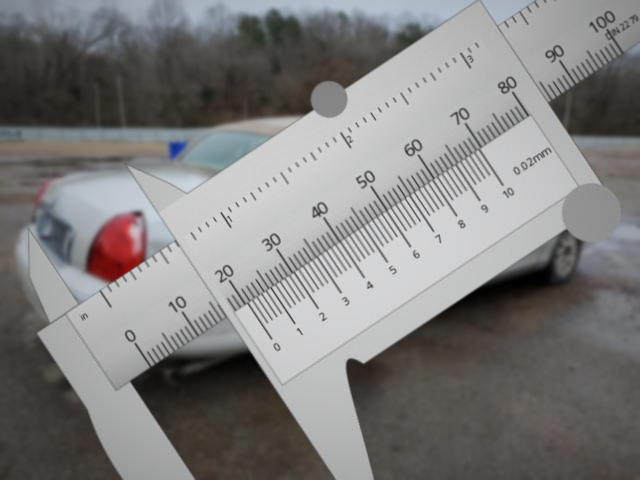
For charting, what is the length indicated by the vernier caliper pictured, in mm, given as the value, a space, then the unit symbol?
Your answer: 20.5 mm
